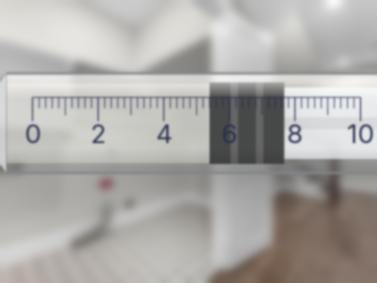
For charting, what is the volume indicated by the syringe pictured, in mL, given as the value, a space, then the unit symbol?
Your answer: 5.4 mL
